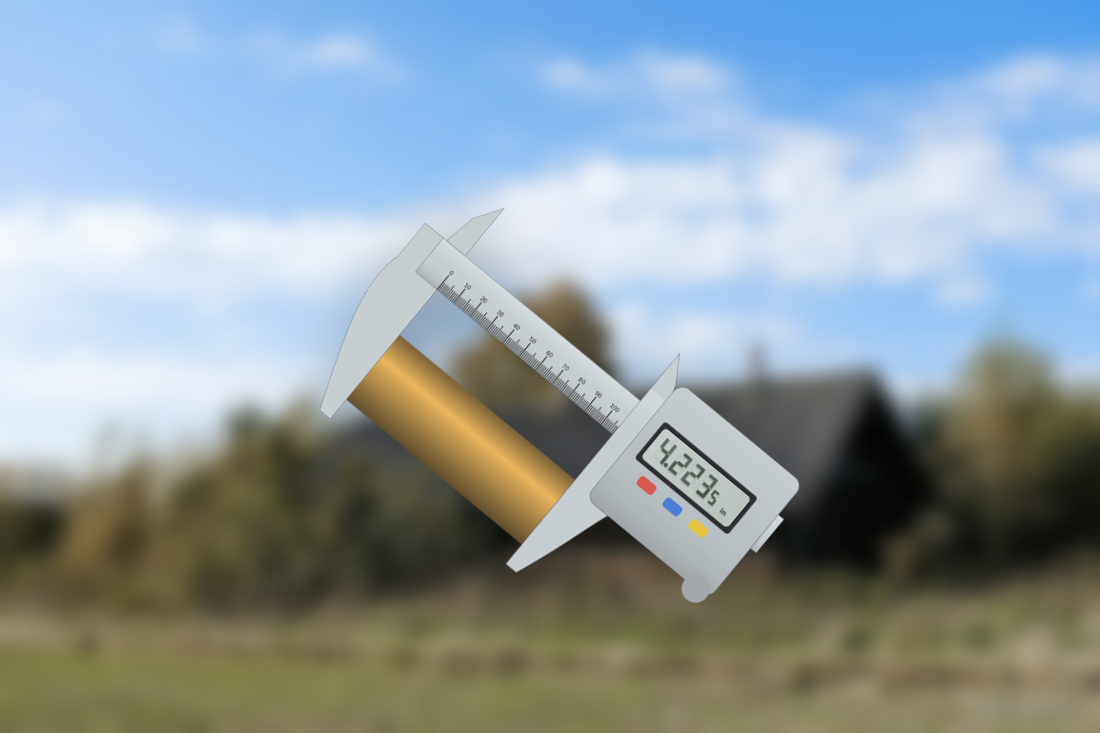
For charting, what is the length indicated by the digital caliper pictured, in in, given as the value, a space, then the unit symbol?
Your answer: 4.2235 in
